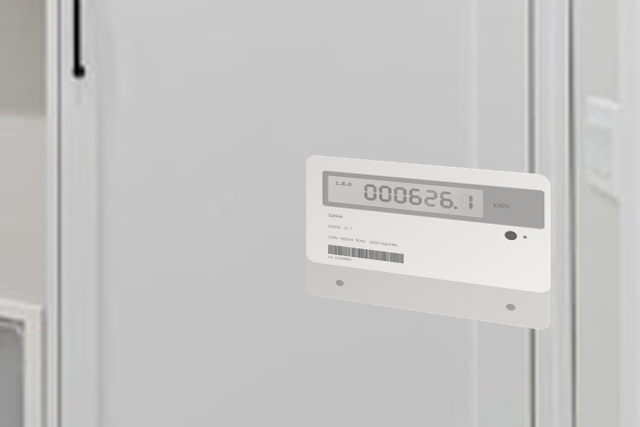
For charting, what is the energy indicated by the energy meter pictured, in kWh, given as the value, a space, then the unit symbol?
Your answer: 626.1 kWh
